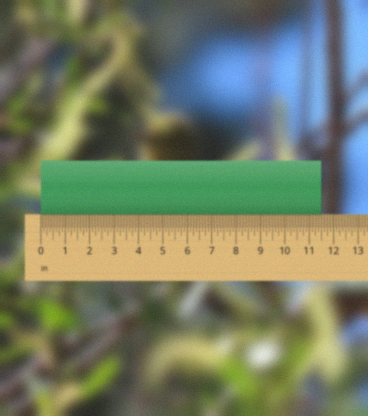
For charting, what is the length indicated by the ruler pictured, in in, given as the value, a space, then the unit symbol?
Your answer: 11.5 in
